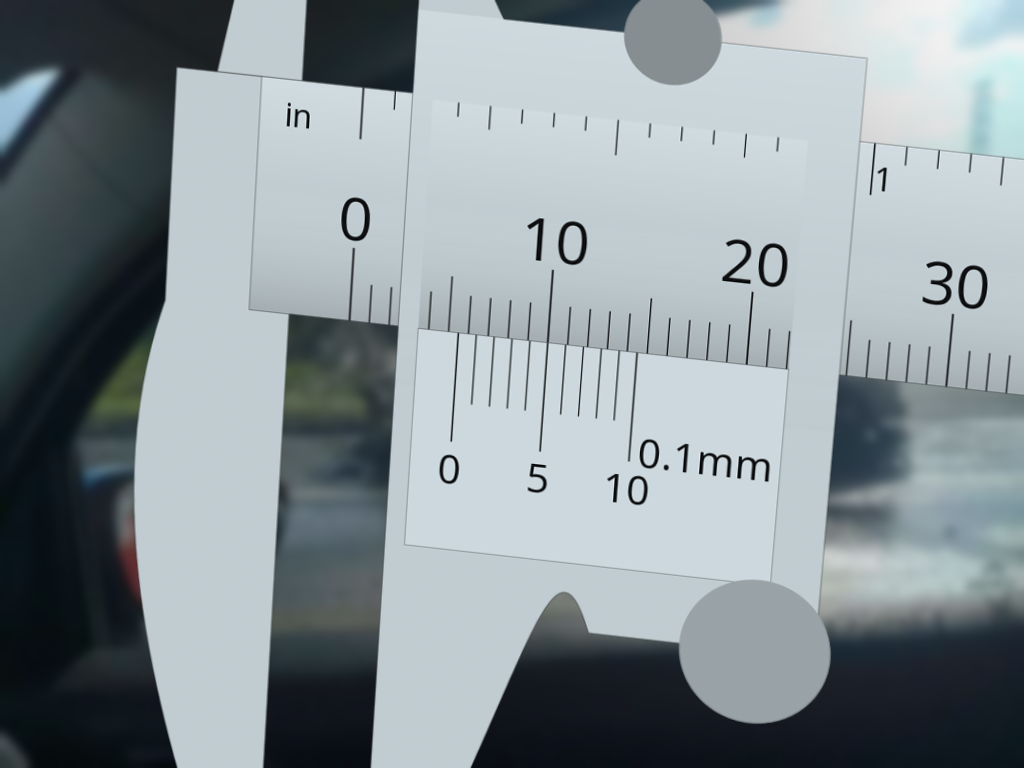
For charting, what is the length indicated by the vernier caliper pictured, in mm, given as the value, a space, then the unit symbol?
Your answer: 5.5 mm
